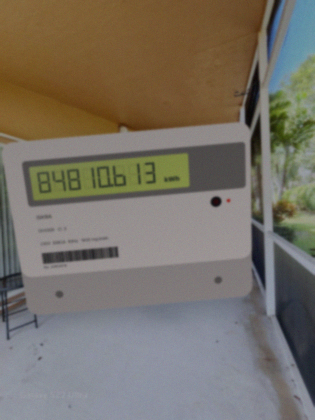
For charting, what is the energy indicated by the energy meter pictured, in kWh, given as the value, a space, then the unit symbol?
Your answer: 84810.613 kWh
